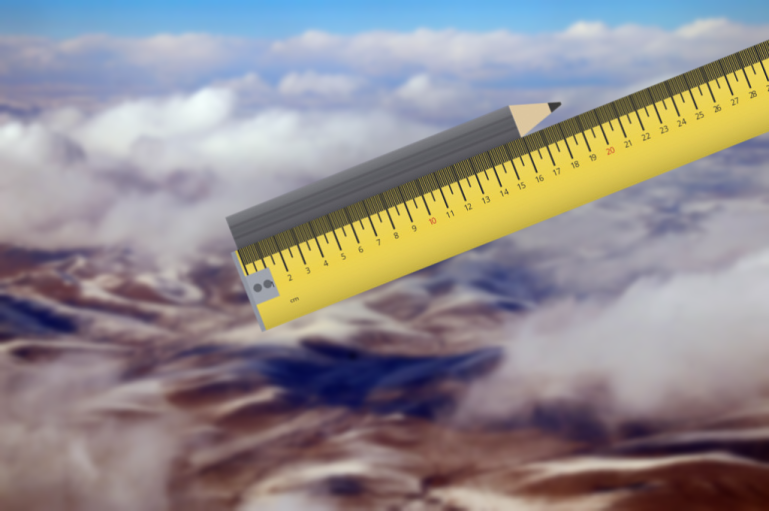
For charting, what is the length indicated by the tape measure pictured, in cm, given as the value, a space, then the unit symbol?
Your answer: 18.5 cm
